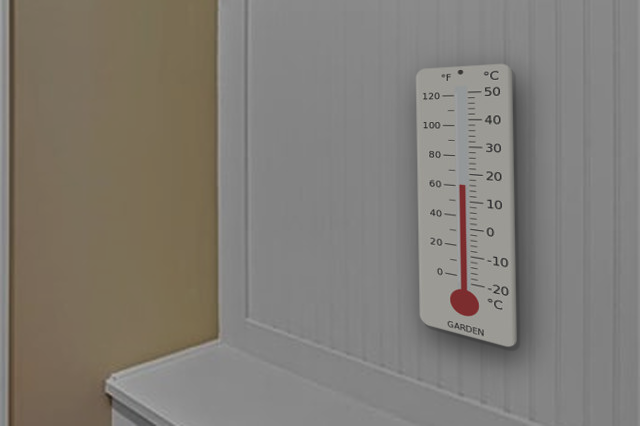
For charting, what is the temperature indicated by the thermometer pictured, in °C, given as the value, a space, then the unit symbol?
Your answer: 16 °C
